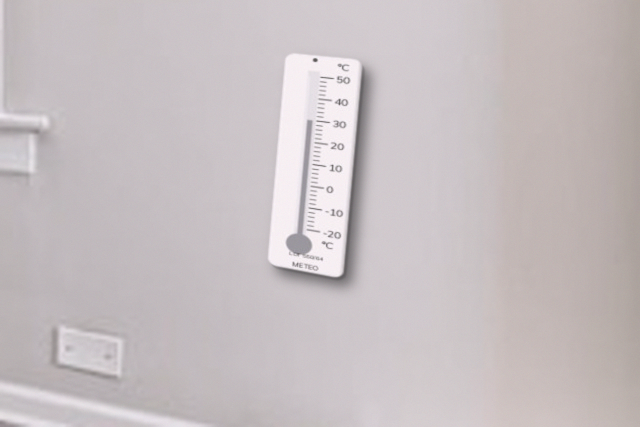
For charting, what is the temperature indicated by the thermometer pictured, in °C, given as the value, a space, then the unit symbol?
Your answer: 30 °C
